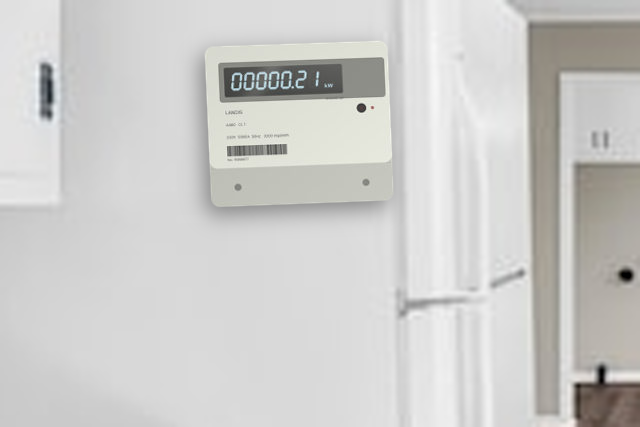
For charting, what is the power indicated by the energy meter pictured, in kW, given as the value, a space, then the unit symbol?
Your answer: 0.21 kW
